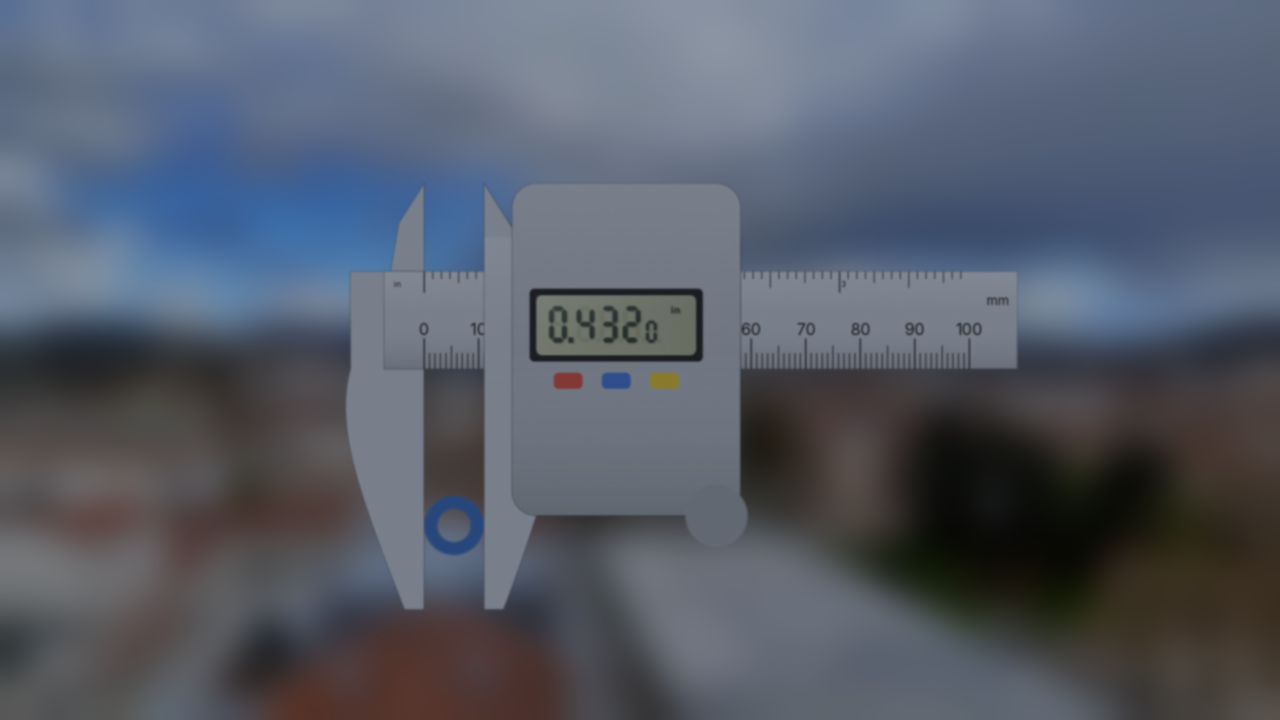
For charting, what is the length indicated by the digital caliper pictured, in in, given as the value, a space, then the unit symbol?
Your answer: 0.4320 in
